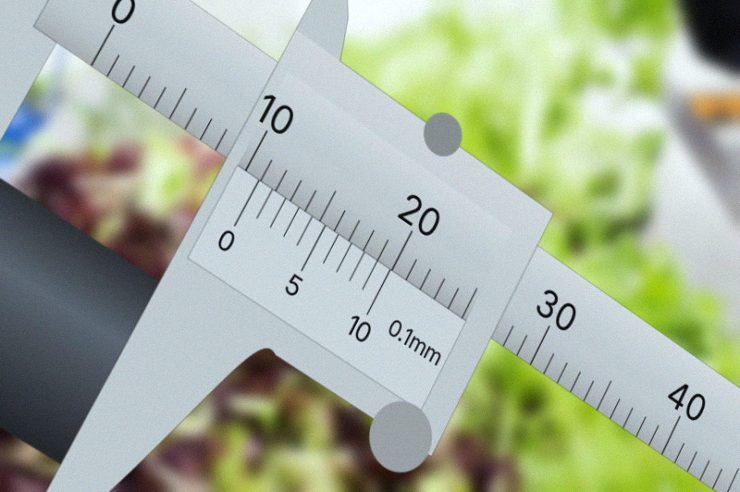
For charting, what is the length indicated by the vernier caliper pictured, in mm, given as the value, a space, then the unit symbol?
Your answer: 10.9 mm
